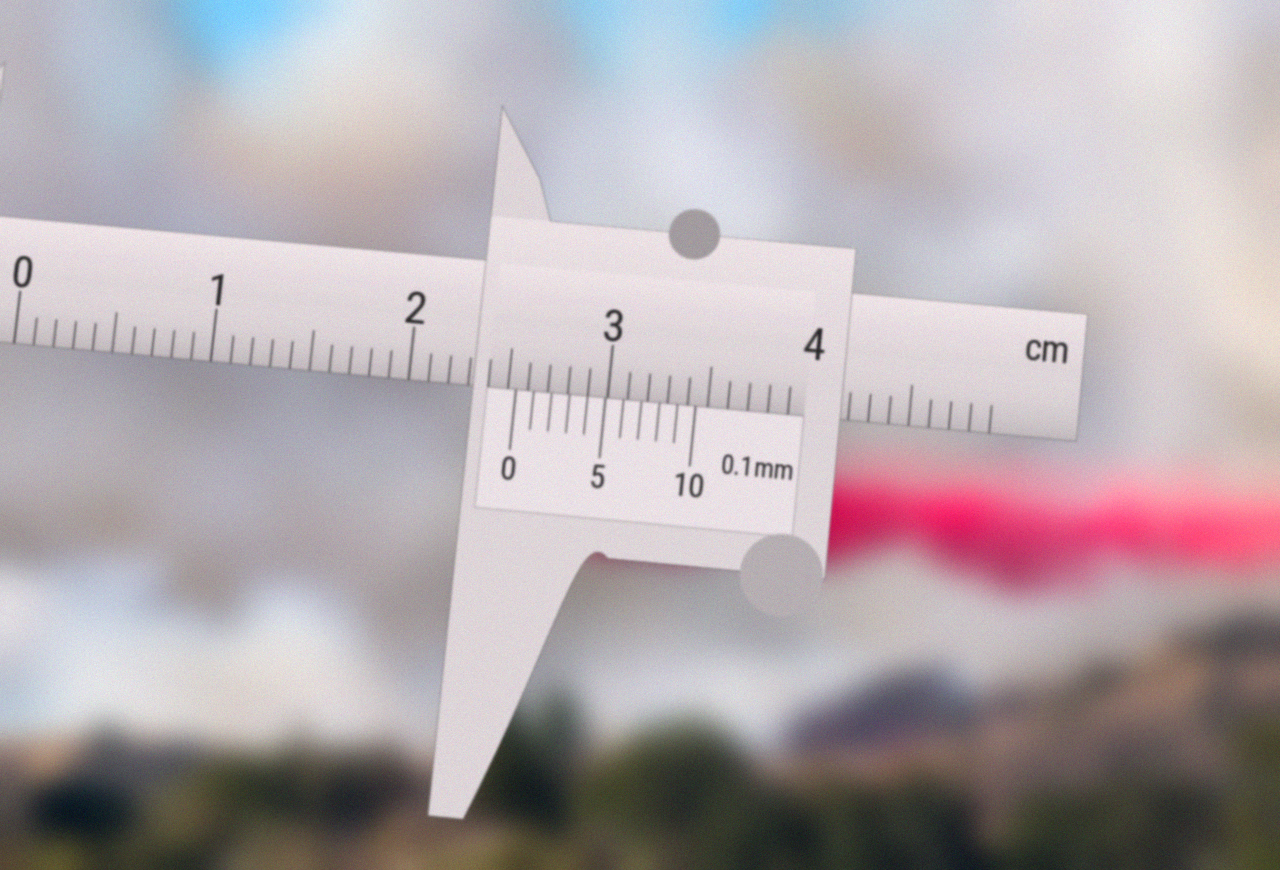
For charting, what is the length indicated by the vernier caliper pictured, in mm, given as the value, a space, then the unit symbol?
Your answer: 25.4 mm
